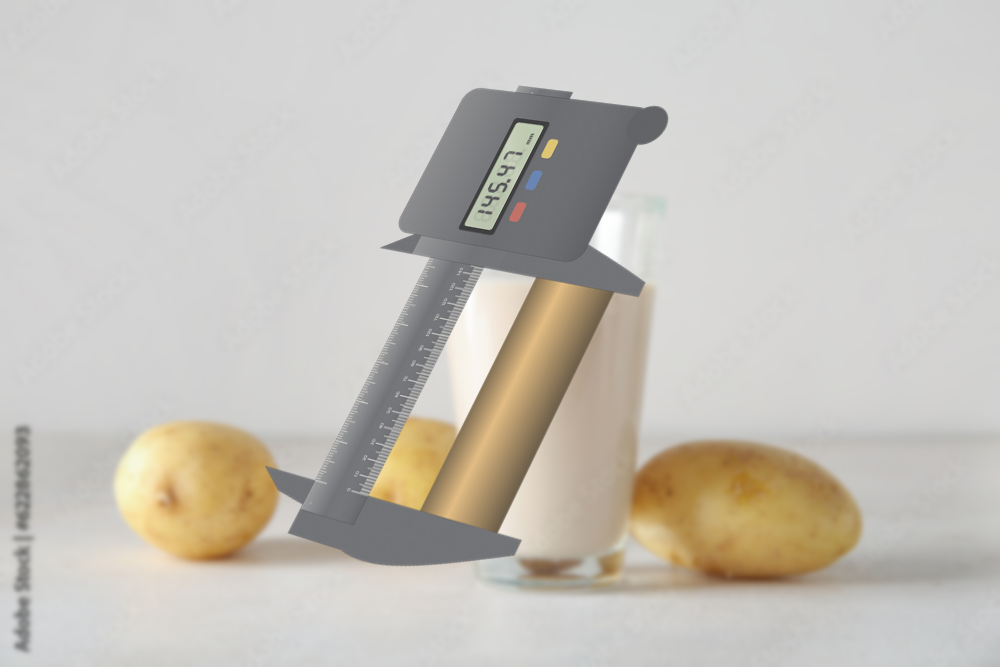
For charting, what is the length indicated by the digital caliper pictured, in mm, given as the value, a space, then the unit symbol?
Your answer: 145.47 mm
